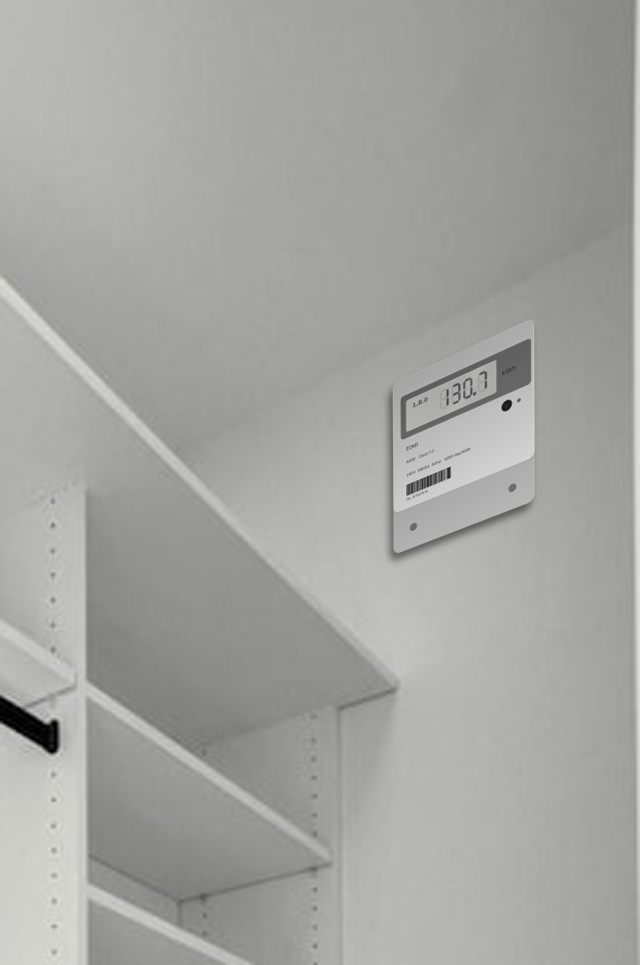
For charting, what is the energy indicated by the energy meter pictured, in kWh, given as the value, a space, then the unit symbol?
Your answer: 130.7 kWh
